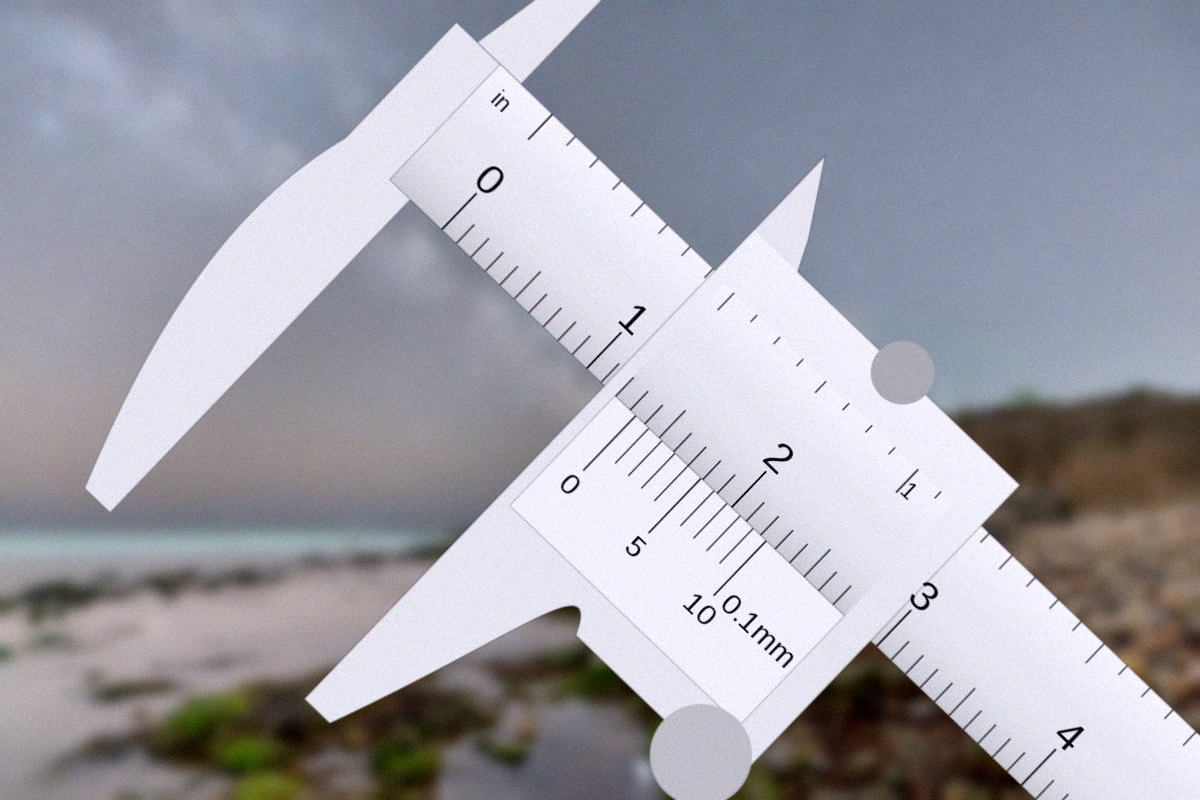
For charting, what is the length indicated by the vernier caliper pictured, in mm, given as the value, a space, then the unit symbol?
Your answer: 13.4 mm
